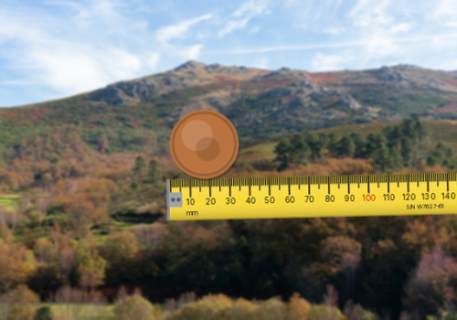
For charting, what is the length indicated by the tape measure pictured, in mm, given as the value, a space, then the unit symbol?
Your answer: 35 mm
